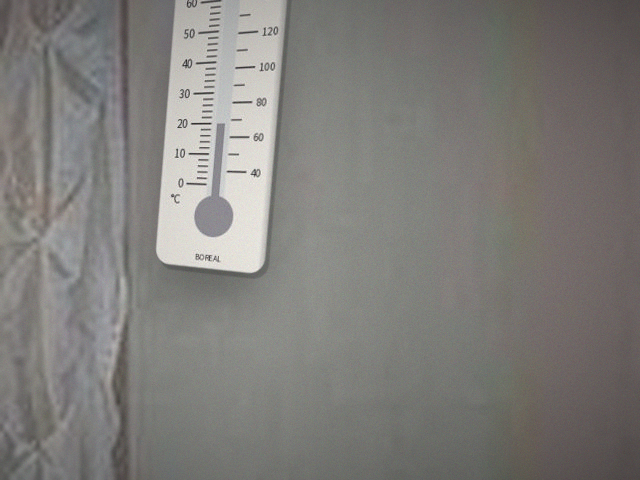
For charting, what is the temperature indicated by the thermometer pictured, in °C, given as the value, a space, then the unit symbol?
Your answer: 20 °C
